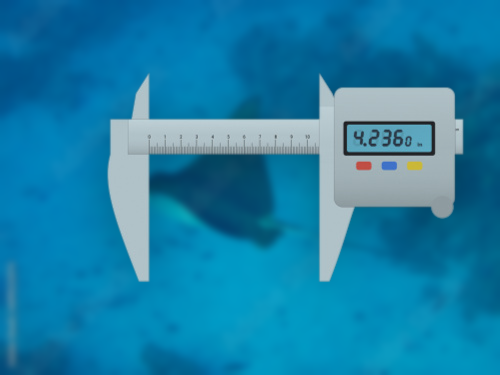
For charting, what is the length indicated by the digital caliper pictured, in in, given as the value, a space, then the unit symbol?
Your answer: 4.2360 in
